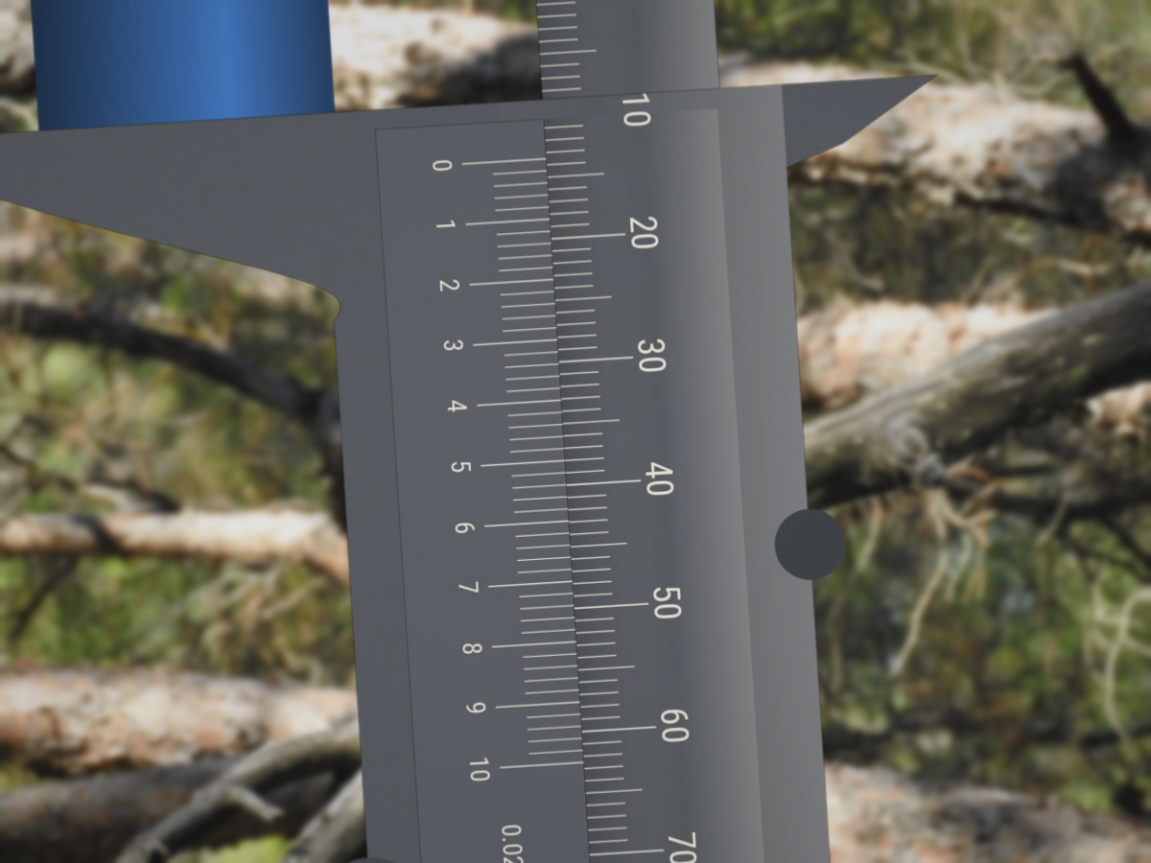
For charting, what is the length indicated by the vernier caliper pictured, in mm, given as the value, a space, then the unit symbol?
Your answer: 13.5 mm
